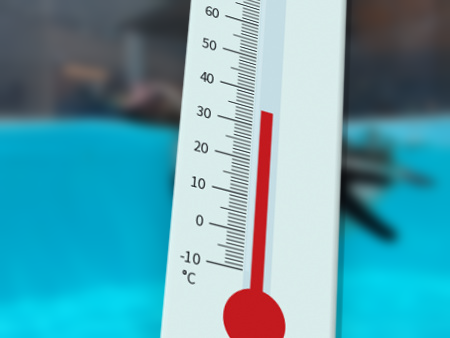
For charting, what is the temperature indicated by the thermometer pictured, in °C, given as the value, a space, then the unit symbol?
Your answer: 35 °C
